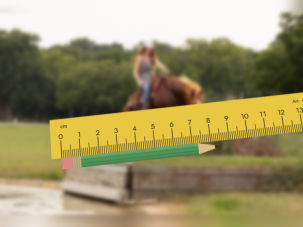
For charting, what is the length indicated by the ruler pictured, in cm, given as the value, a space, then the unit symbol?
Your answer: 8.5 cm
